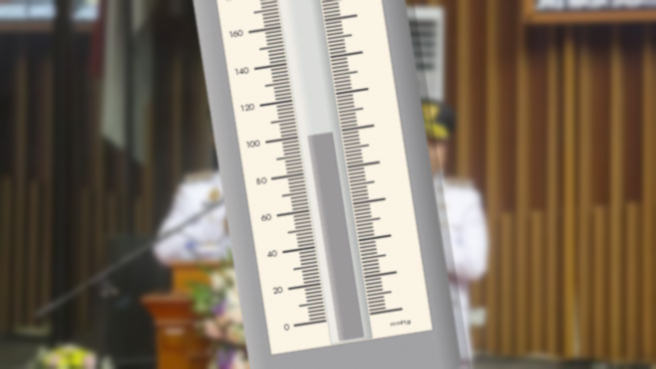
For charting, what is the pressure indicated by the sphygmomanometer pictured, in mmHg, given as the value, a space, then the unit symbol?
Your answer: 100 mmHg
